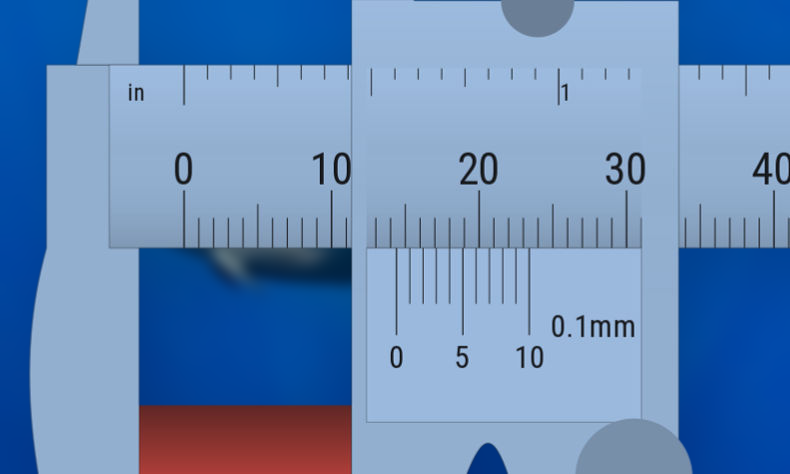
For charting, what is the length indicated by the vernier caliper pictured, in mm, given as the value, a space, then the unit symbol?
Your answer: 14.4 mm
